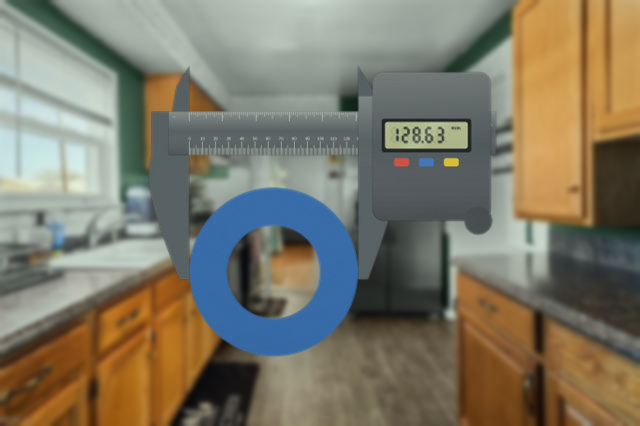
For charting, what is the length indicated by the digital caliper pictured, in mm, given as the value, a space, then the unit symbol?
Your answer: 128.63 mm
